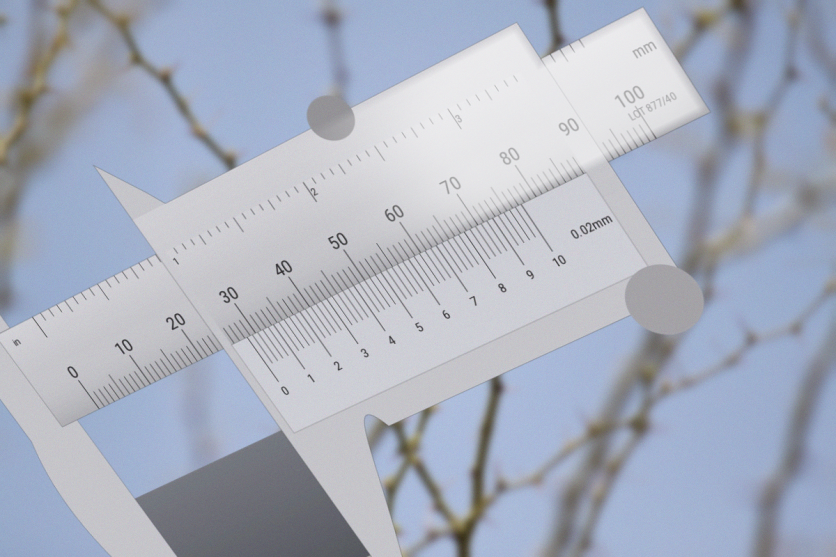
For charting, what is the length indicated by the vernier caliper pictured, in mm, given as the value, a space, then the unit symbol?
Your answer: 28.4 mm
